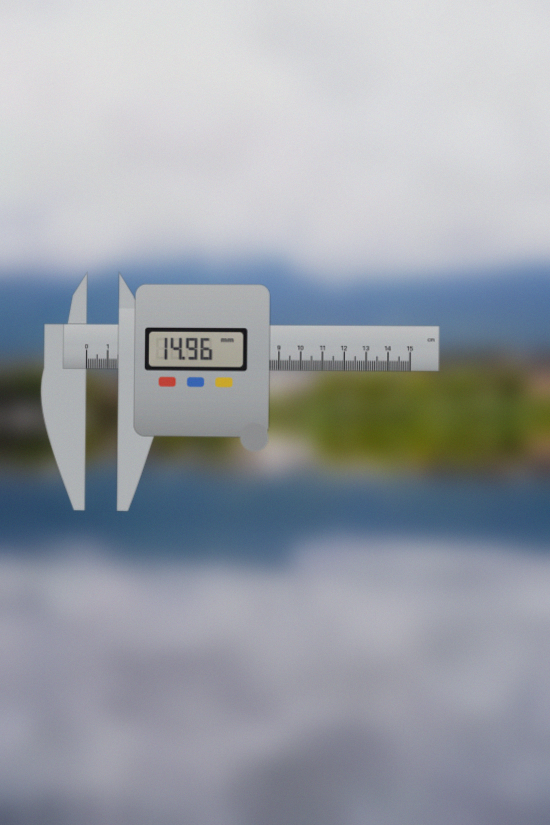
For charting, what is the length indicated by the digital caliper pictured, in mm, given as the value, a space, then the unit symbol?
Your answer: 14.96 mm
